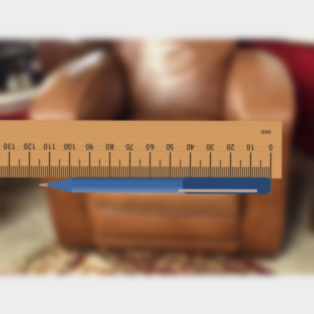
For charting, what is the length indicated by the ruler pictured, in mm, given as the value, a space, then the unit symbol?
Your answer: 115 mm
